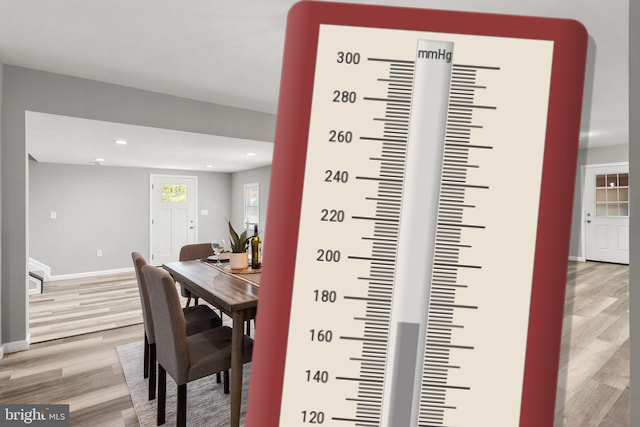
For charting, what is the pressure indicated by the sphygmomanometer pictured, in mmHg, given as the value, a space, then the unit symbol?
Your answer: 170 mmHg
